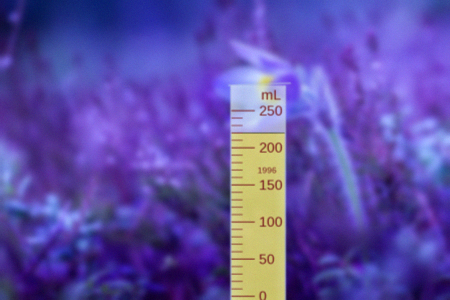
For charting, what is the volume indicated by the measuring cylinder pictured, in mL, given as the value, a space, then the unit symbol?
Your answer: 220 mL
